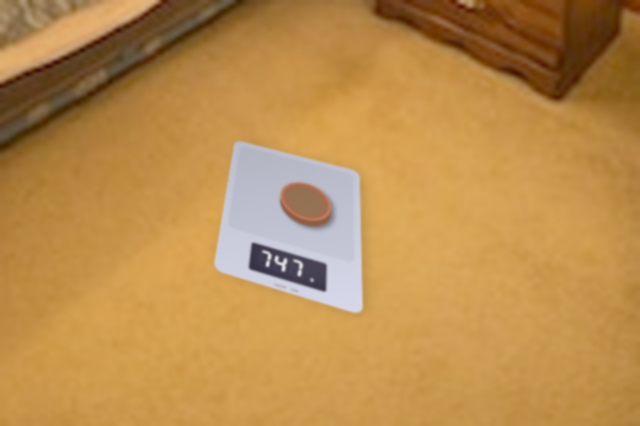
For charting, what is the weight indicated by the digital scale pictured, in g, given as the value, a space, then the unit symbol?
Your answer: 747 g
